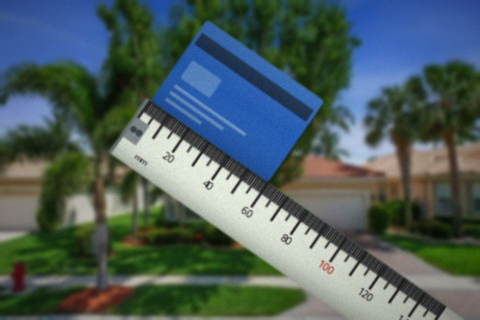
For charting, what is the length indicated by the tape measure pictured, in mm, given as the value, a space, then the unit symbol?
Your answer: 60 mm
